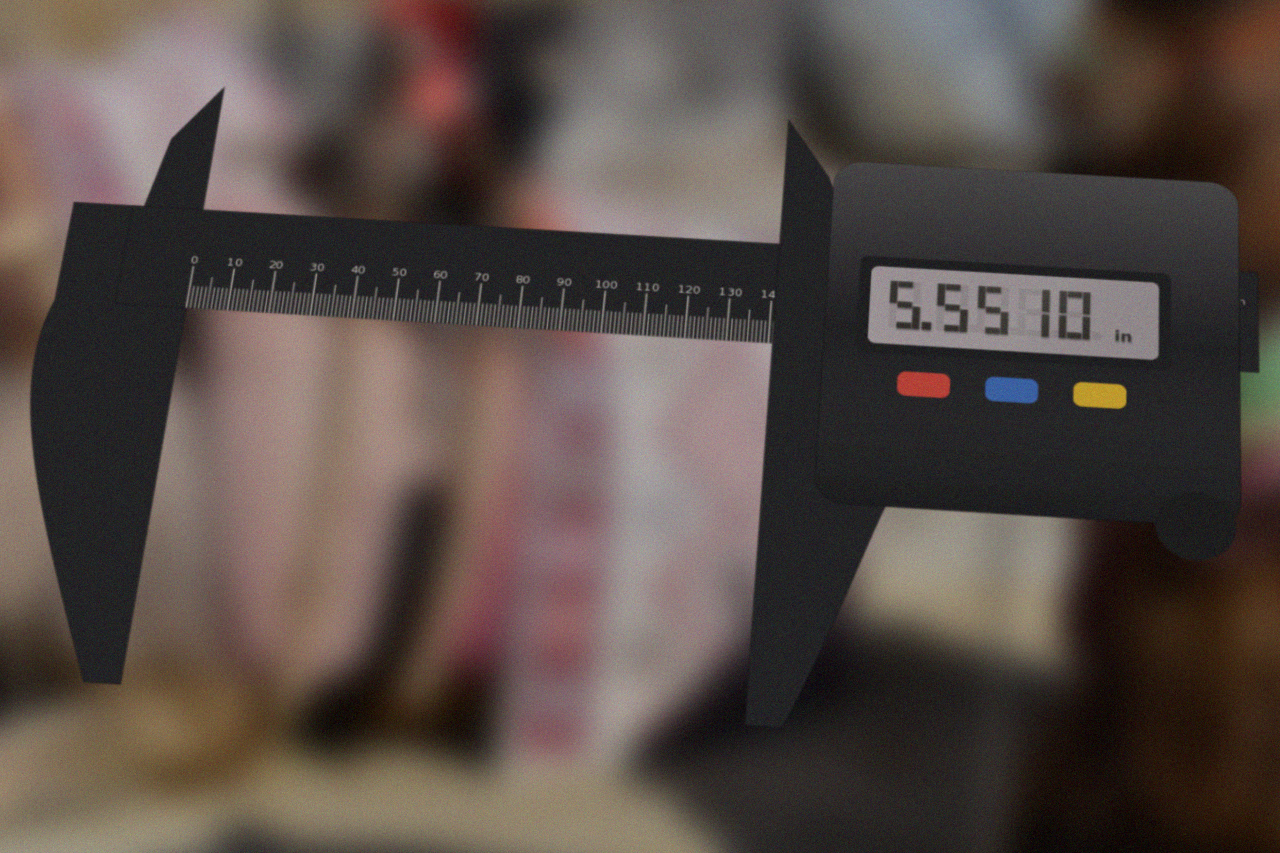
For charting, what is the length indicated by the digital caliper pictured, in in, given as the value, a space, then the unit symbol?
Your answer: 5.5510 in
